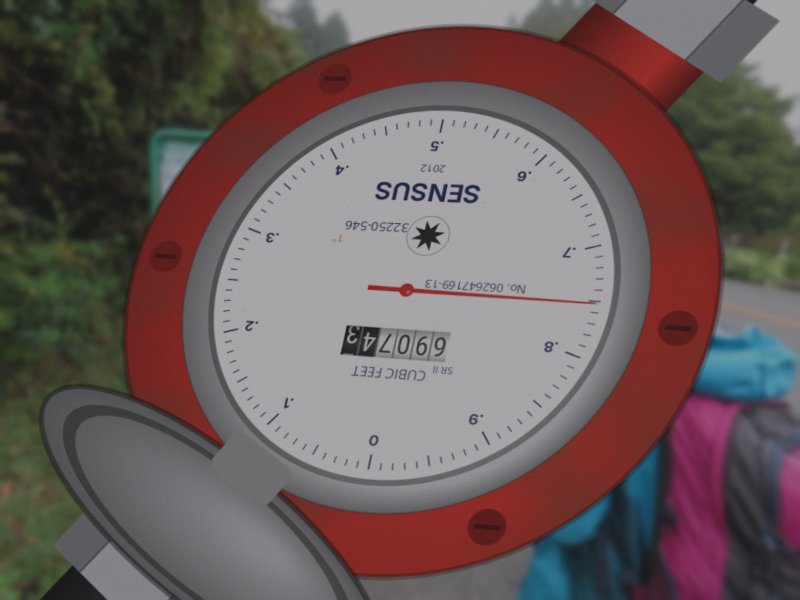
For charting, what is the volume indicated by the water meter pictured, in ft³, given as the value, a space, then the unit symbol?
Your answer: 690742.75 ft³
